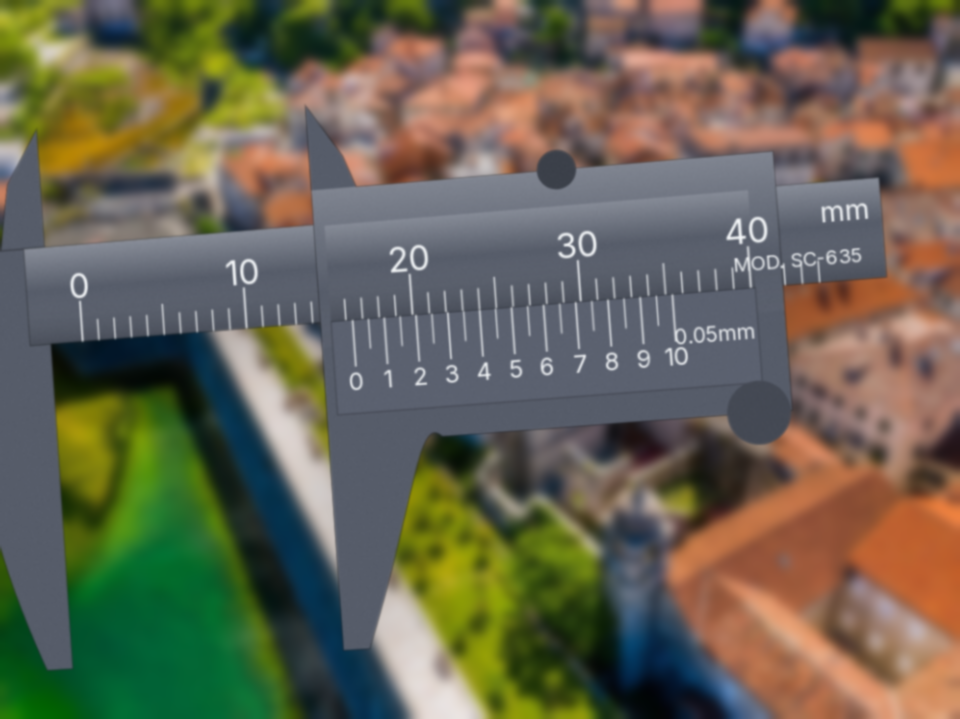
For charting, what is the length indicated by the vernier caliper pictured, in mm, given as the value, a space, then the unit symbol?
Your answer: 16.4 mm
